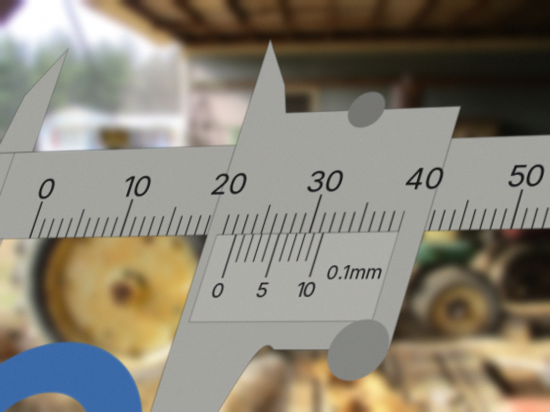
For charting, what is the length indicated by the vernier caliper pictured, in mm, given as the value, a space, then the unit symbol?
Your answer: 22.4 mm
